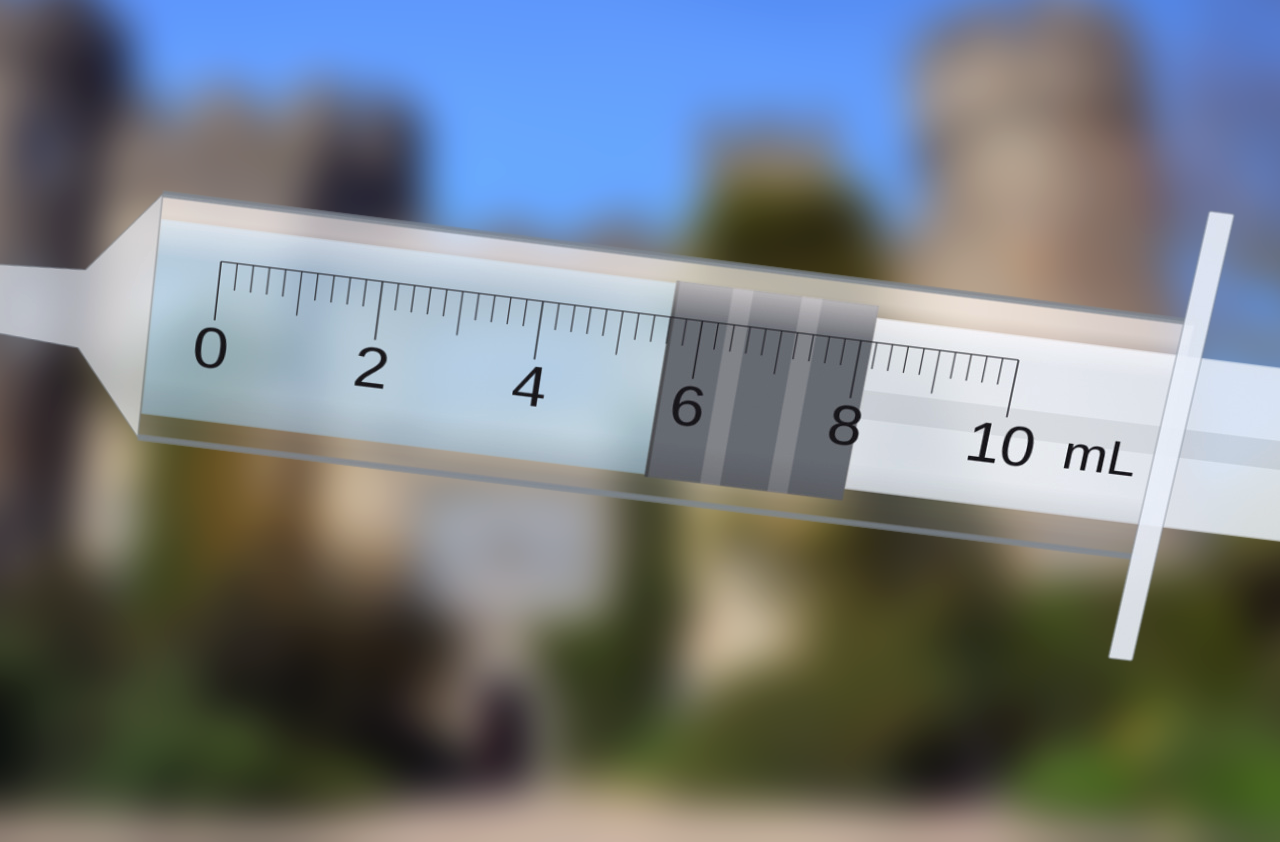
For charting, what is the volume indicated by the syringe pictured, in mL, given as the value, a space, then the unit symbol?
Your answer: 5.6 mL
